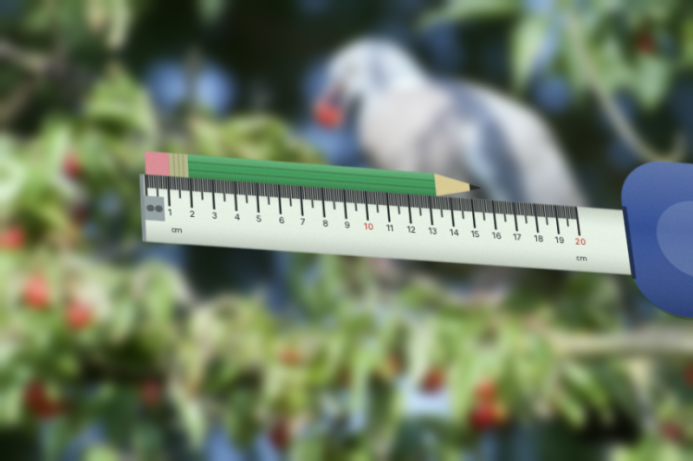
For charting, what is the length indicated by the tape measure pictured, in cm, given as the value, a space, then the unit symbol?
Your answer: 15.5 cm
